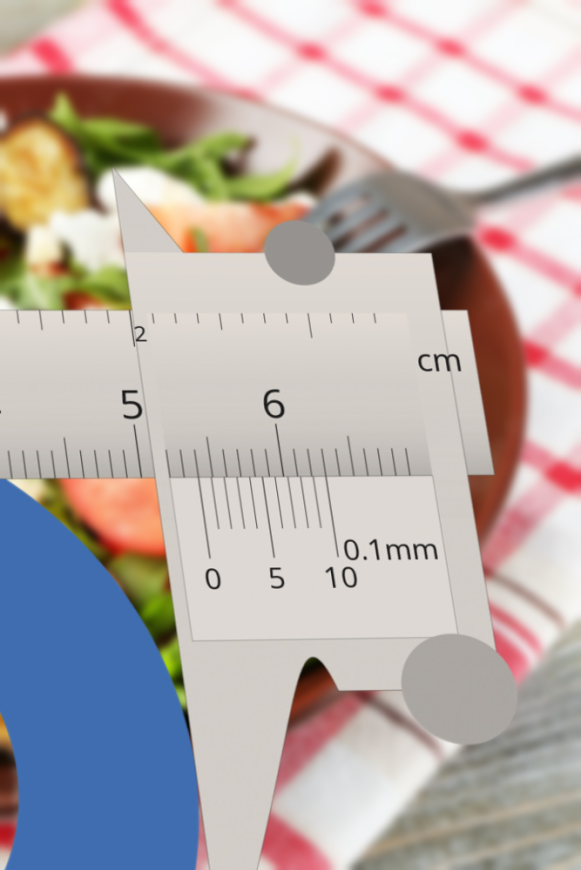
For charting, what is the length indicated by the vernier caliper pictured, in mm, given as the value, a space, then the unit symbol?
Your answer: 54.0 mm
